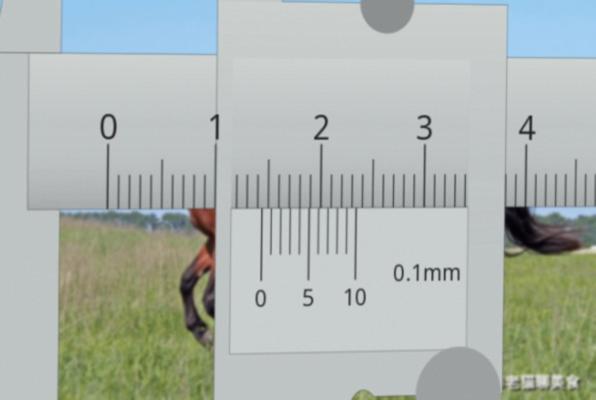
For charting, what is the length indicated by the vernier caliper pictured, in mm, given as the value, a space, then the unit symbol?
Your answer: 14.4 mm
